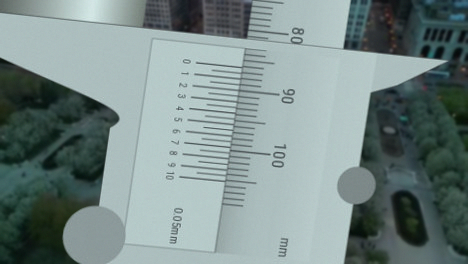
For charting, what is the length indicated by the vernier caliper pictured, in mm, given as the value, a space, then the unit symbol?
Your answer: 86.2 mm
